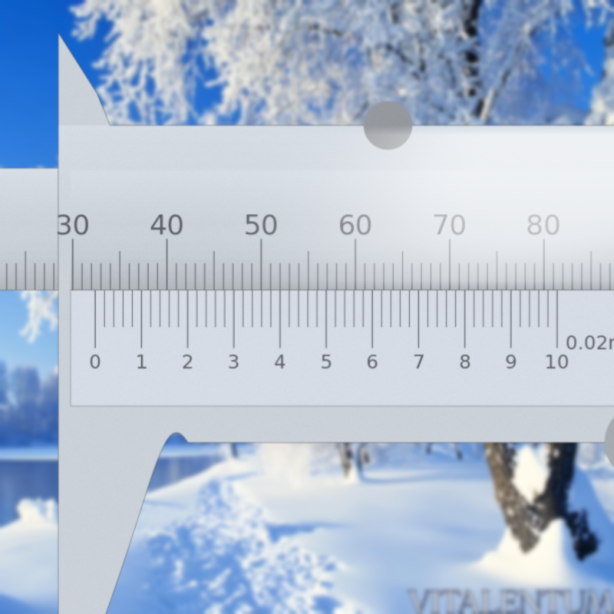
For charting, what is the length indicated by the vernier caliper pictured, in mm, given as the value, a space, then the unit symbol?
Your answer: 32.4 mm
